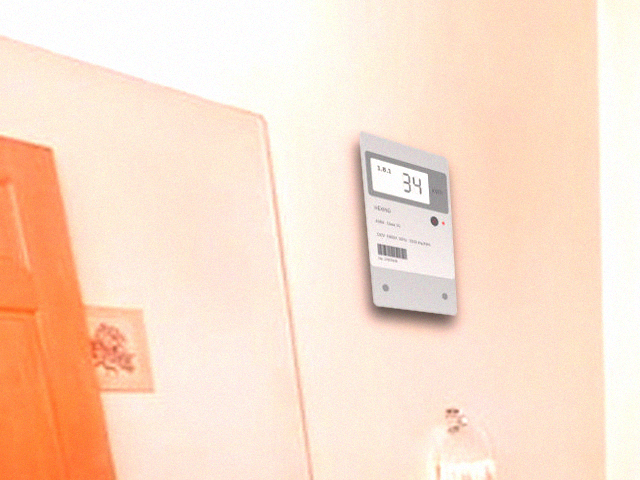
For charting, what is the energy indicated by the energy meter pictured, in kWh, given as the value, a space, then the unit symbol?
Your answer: 34 kWh
